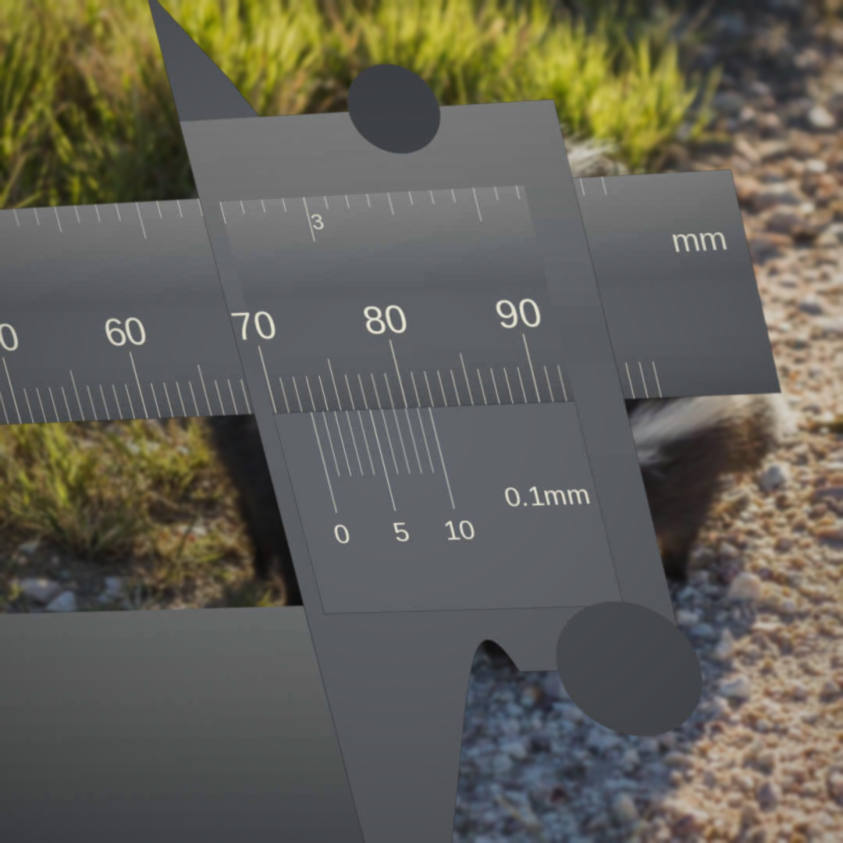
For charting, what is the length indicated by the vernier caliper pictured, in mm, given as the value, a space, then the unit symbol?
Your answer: 72.7 mm
